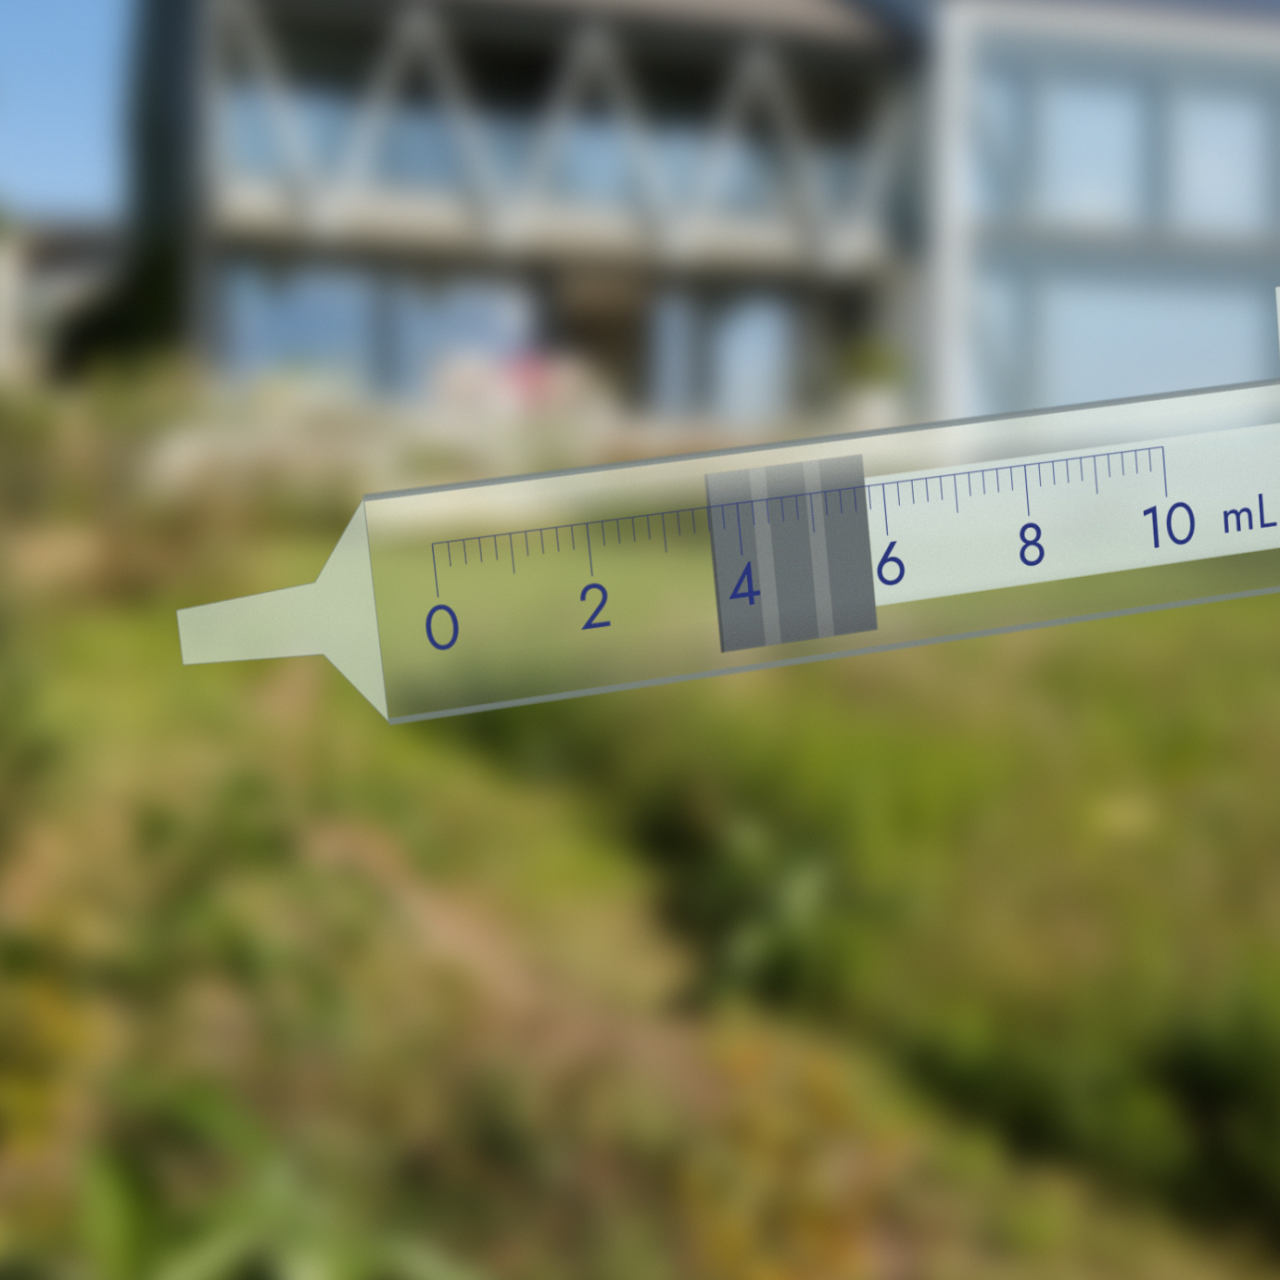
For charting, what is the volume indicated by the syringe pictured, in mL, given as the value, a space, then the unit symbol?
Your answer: 3.6 mL
